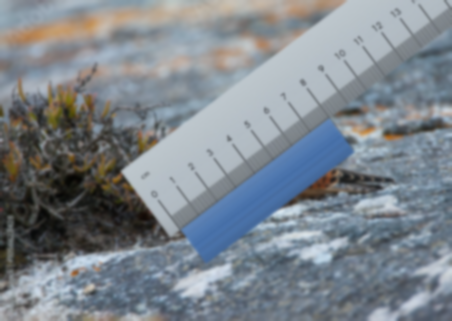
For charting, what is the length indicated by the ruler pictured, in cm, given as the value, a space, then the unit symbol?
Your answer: 8 cm
